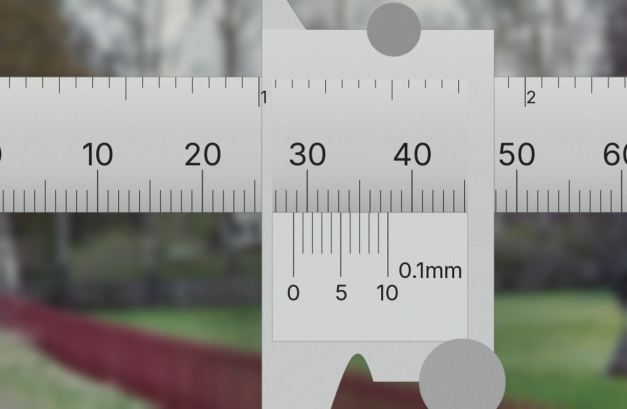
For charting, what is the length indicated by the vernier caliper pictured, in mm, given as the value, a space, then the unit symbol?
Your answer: 28.7 mm
